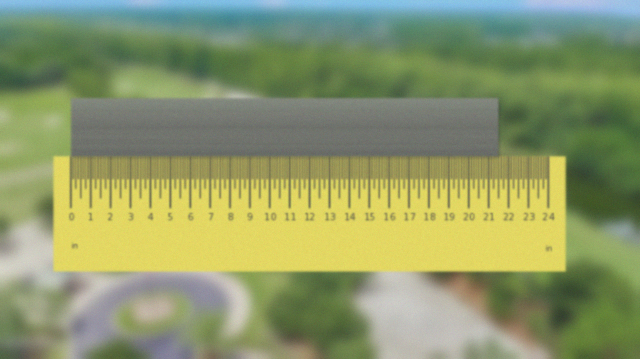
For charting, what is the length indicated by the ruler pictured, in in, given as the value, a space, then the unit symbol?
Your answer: 21.5 in
